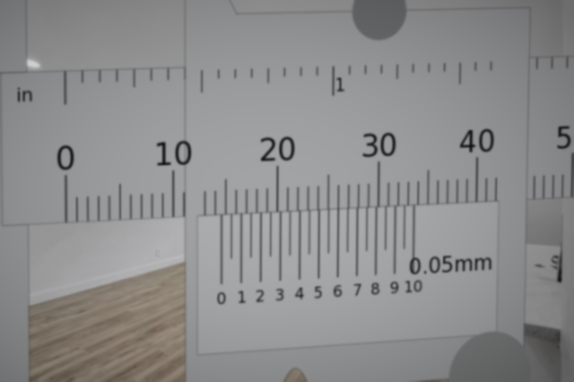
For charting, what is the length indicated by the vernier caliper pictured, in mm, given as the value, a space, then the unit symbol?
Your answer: 14.6 mm
